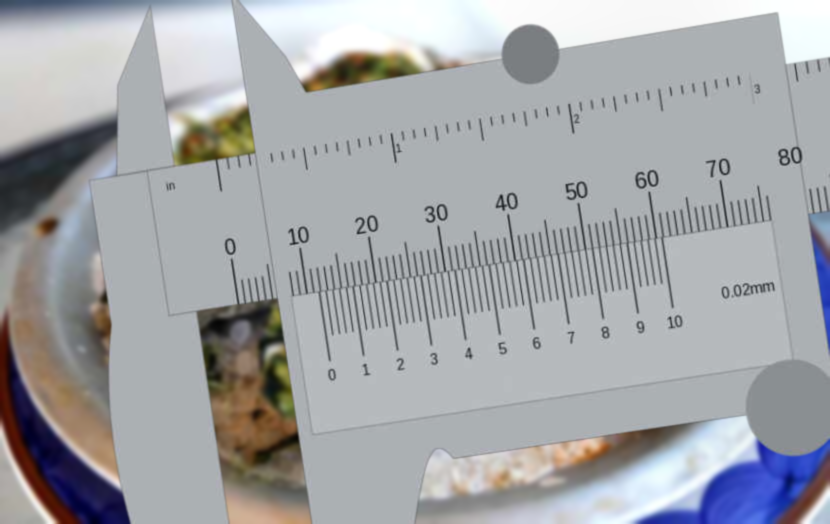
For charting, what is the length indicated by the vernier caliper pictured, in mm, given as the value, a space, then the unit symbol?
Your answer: 11.8 mm
